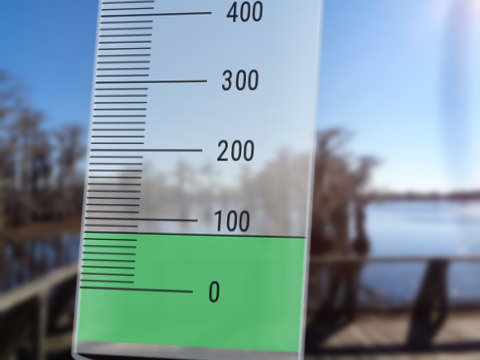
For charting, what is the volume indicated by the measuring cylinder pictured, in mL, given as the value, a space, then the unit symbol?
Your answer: 80 mL
